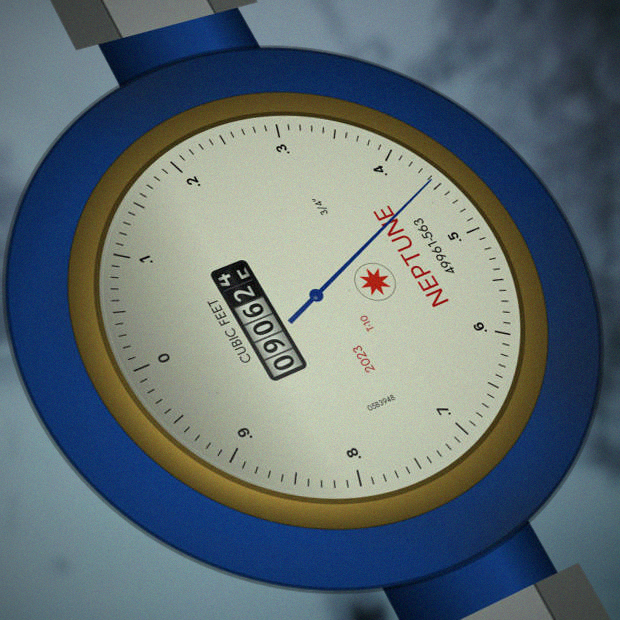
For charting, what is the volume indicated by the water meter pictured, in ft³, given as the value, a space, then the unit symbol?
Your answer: 90624.44 ft³
